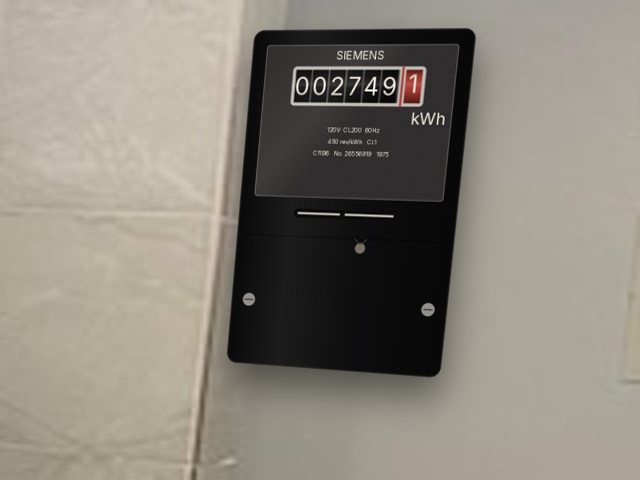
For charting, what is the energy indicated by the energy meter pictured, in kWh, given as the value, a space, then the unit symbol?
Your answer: 2749.1 kWh
